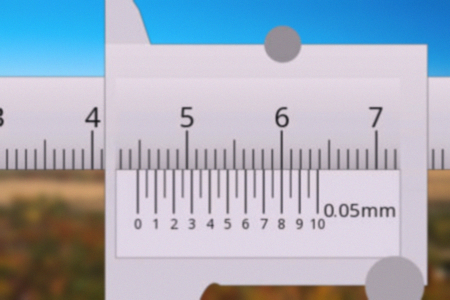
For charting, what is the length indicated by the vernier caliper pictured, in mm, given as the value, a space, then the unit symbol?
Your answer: 44.8 mm
